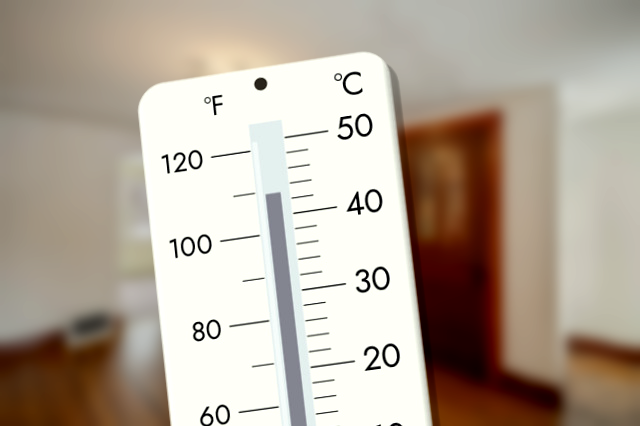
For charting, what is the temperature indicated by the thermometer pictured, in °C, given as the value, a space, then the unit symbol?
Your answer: 43 °C
